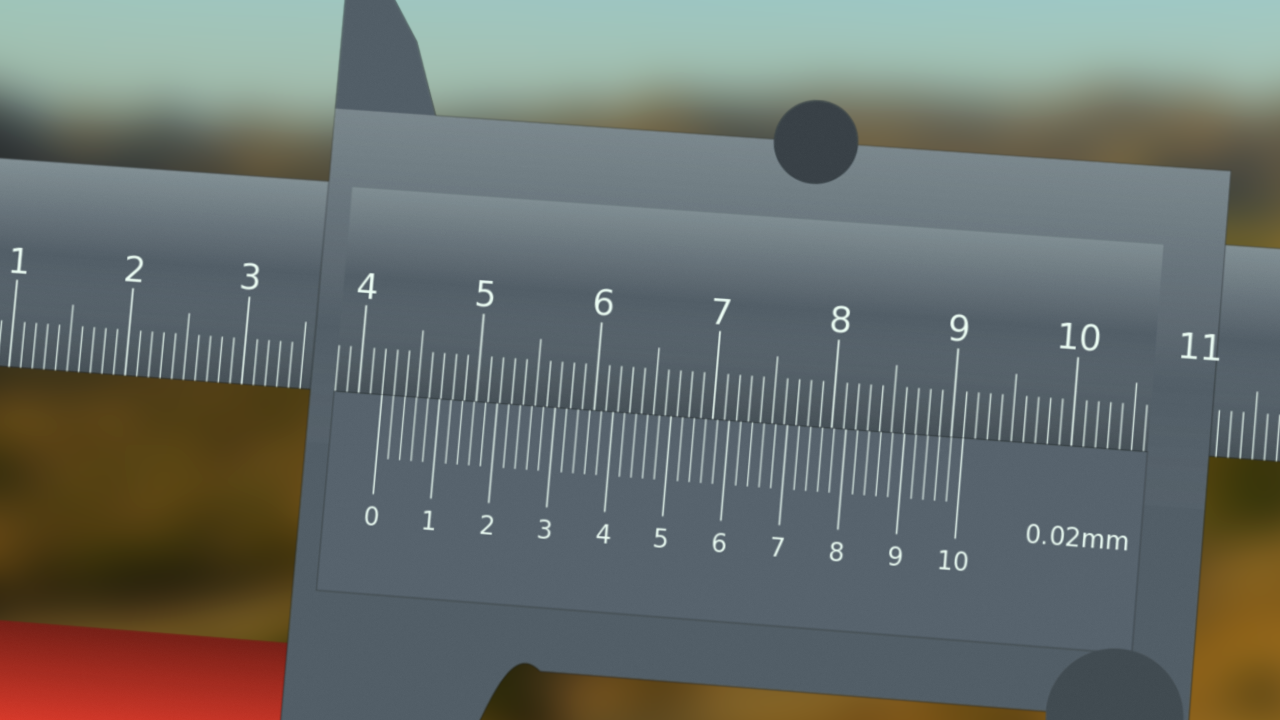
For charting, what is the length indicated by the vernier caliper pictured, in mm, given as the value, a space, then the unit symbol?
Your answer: 42.0 mm
